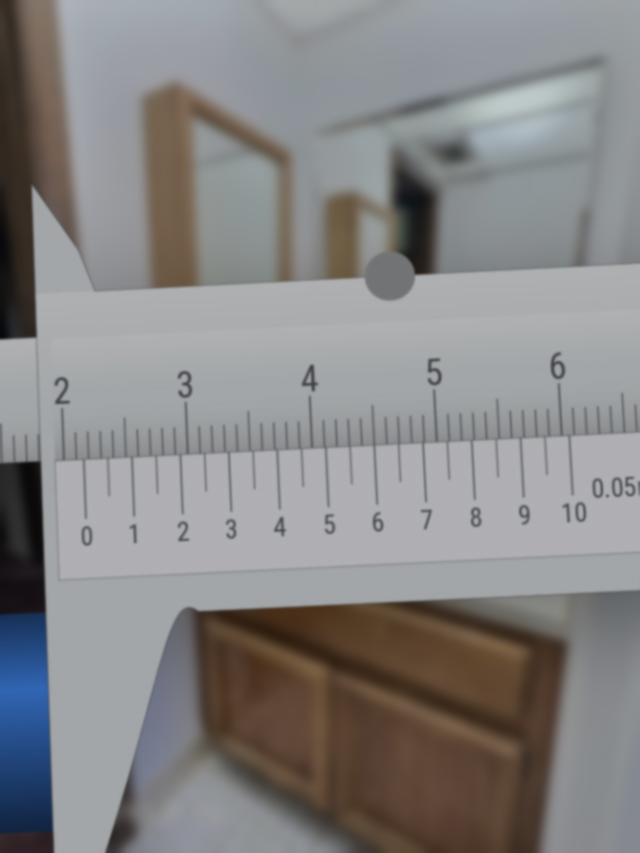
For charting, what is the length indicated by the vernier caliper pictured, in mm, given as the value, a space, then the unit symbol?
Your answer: 21.6 mm
